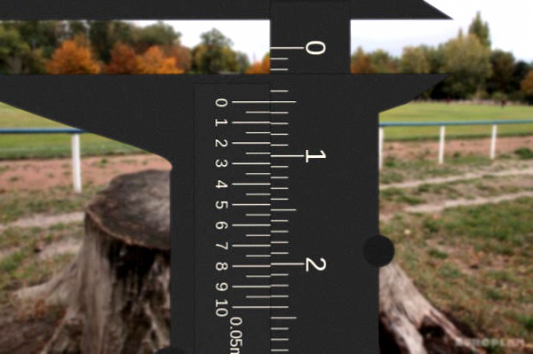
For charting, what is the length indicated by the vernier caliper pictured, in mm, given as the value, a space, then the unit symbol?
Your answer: 5.0 mm
